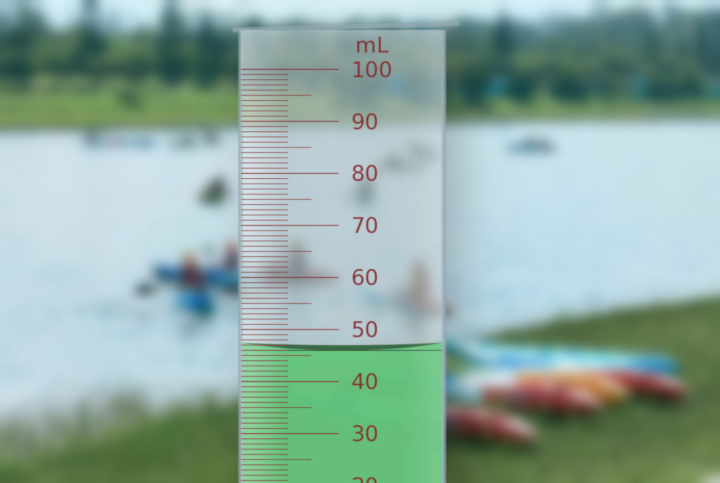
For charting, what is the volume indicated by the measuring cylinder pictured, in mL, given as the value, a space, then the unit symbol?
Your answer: 46 mL
